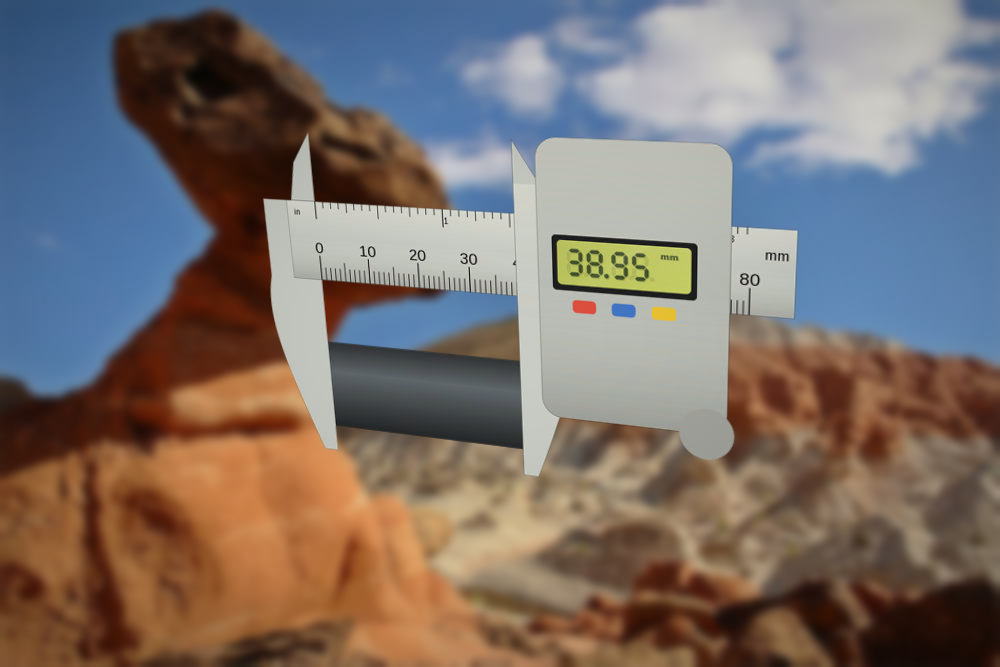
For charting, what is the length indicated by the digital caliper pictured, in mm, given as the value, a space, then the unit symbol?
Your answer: 38.95 mm
